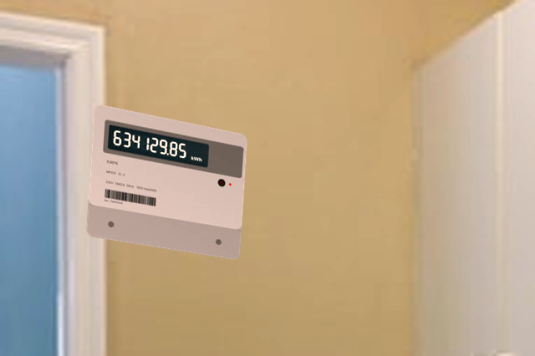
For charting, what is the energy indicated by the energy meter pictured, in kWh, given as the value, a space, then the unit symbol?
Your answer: 634129.85 kWh
